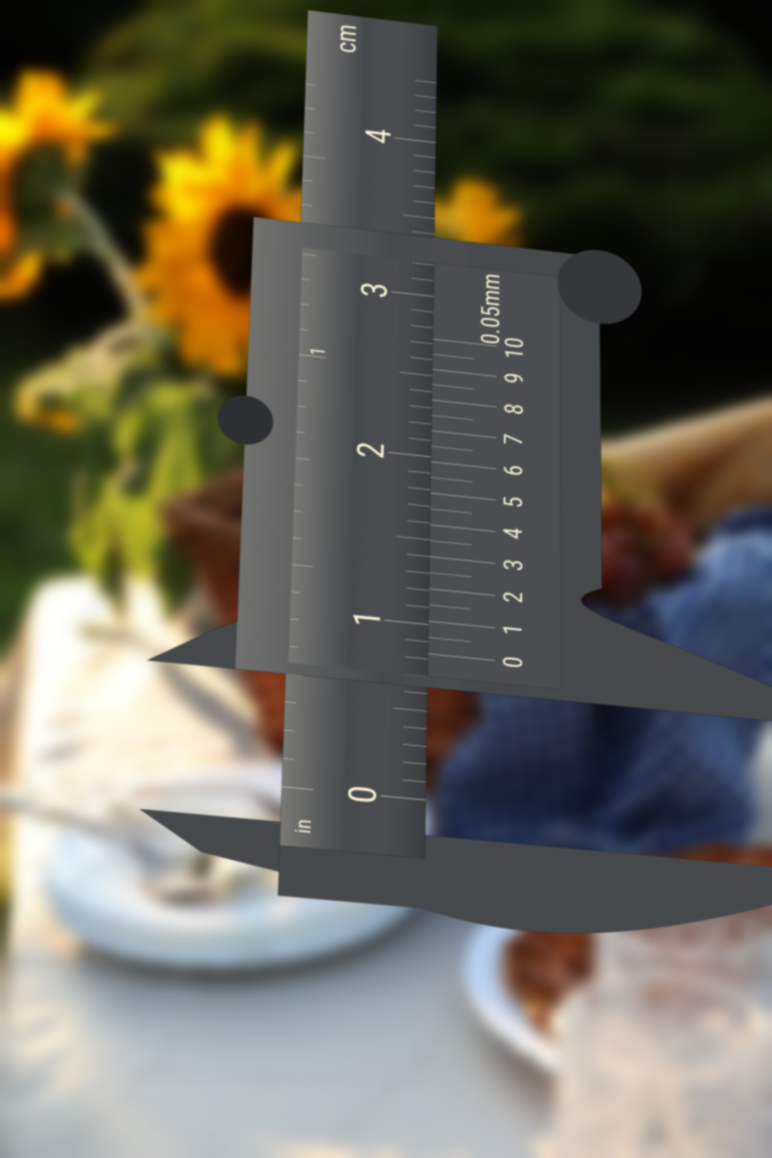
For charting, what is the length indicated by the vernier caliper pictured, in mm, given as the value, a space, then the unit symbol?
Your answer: 8.3 mm
